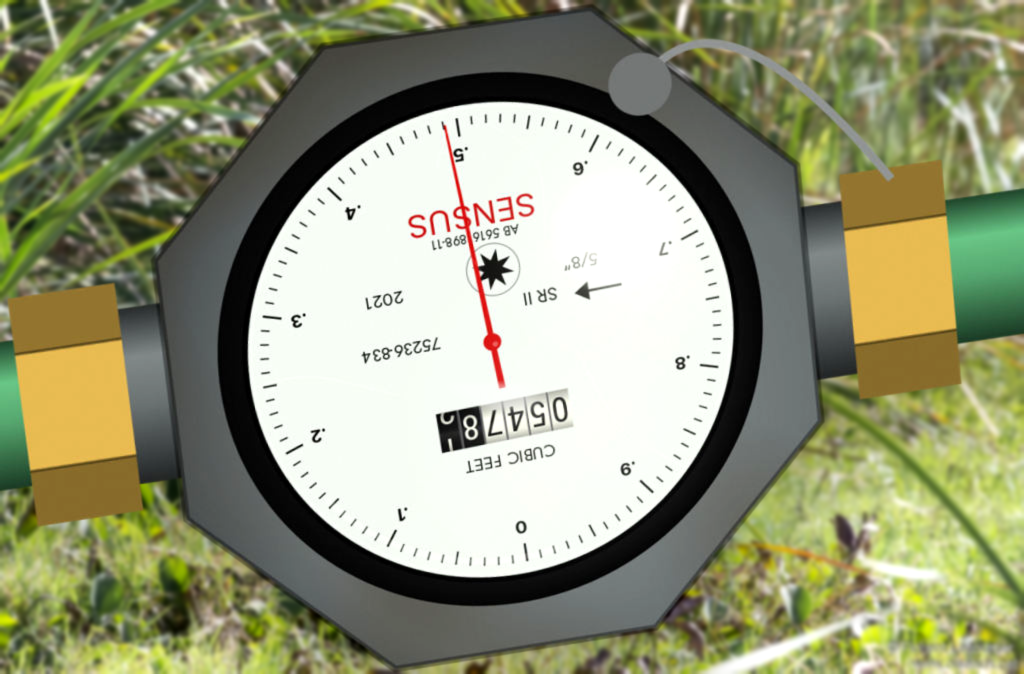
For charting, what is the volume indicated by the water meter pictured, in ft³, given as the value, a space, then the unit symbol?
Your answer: 54781.49 ft³
